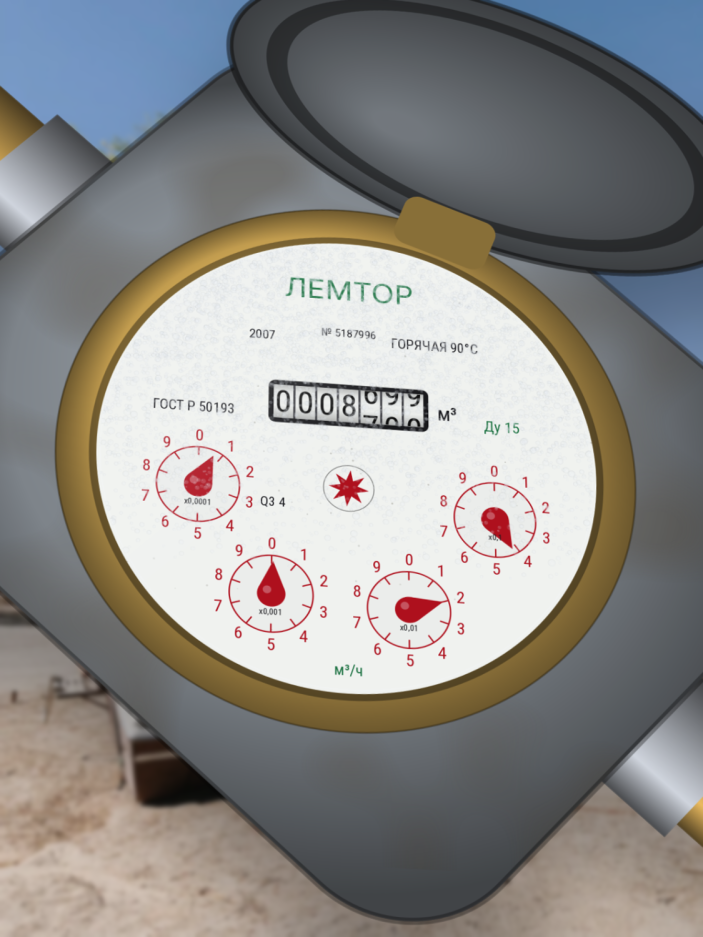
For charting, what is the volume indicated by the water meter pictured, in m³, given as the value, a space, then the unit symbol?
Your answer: 8699.4200 m³
